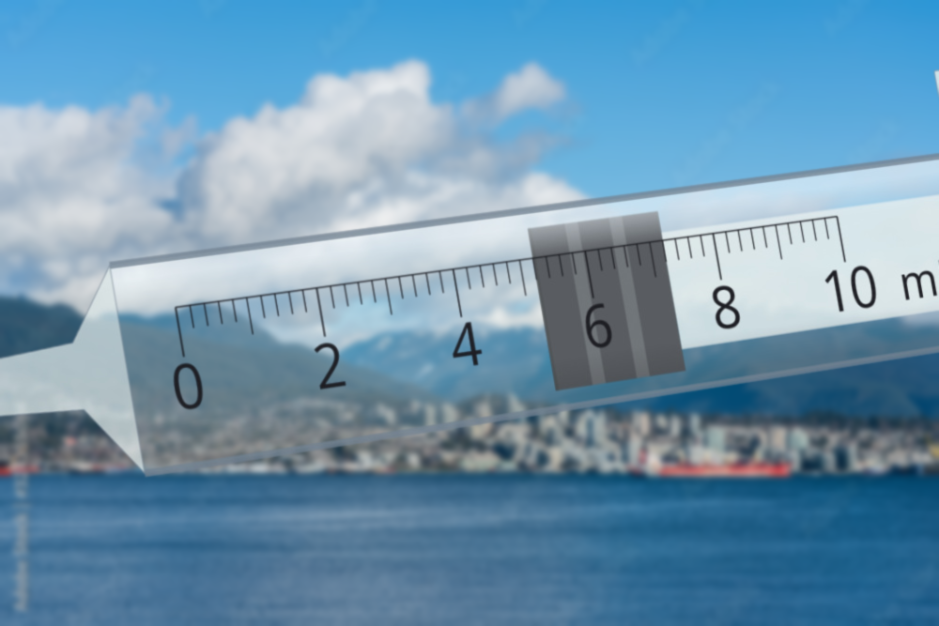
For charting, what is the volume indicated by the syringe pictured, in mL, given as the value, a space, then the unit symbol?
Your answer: 5.2 mL
